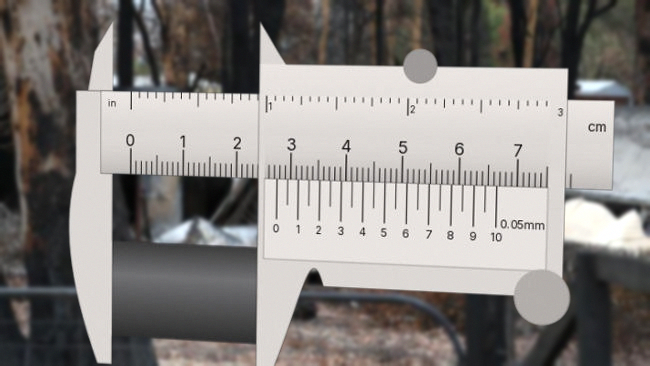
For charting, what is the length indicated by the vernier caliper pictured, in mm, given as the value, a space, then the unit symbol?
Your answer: 27.5 mm
